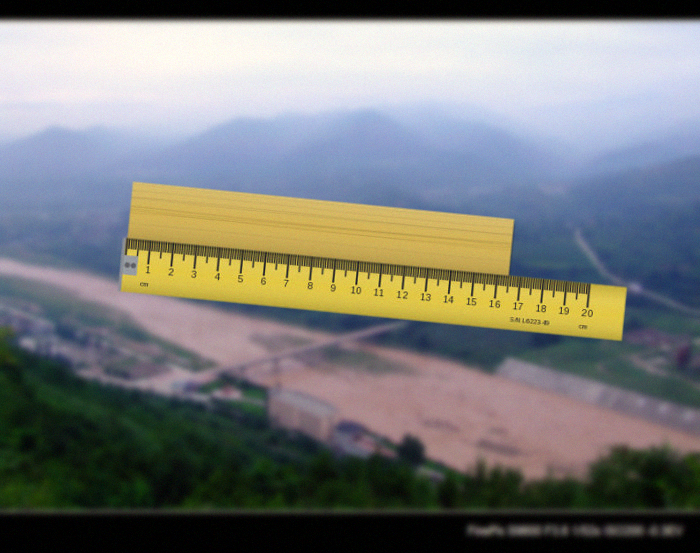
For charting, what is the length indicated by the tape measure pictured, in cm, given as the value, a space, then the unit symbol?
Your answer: 16.5 cm
